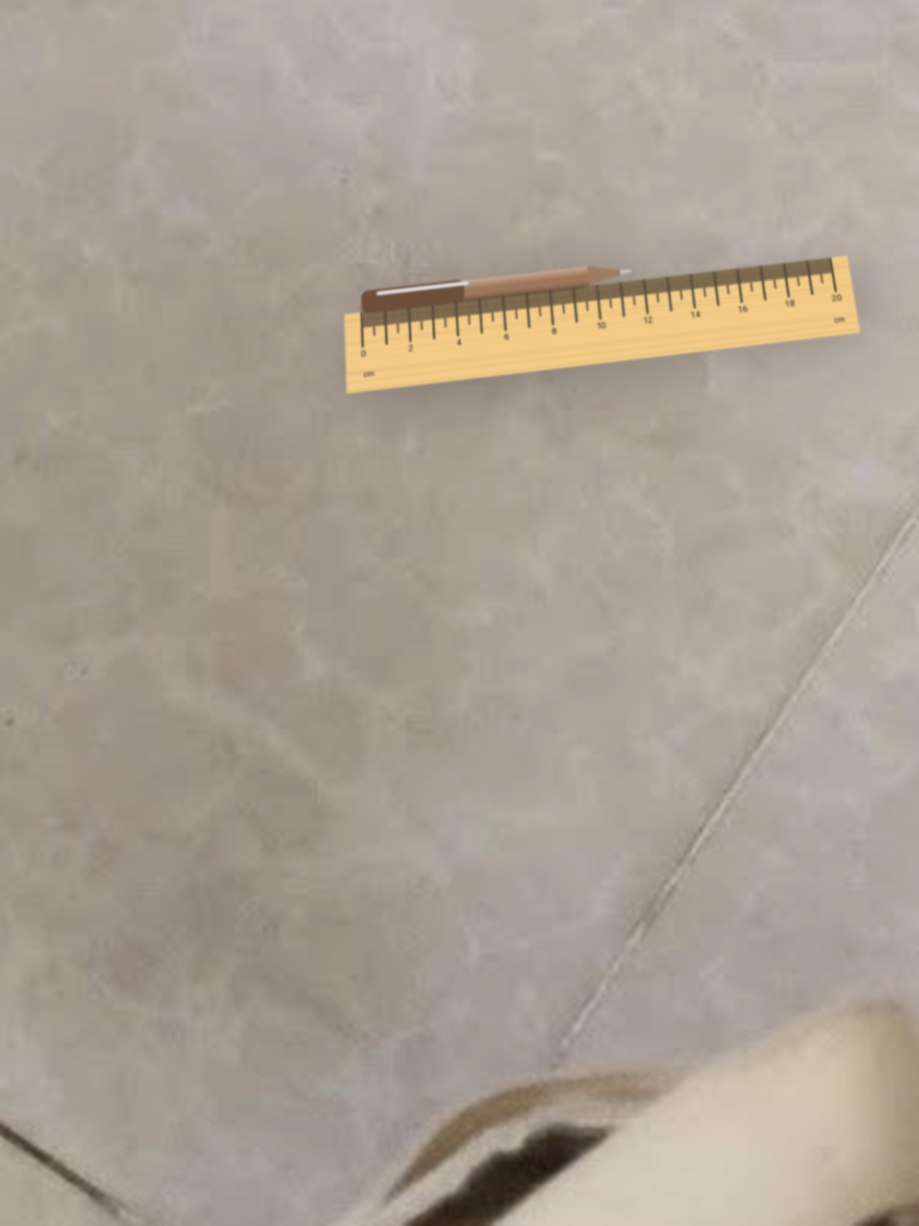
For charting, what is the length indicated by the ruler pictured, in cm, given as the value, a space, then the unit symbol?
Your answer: 11.5 cm
